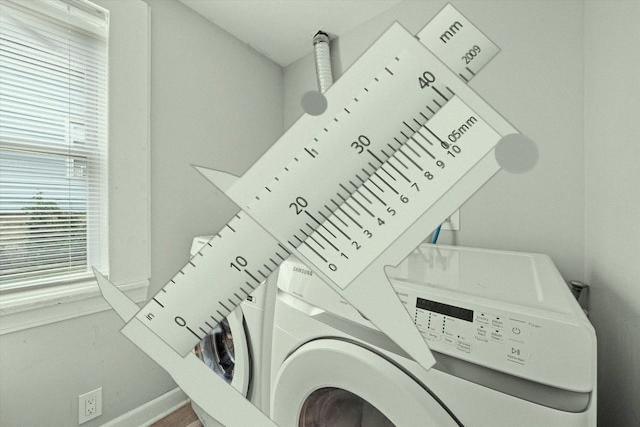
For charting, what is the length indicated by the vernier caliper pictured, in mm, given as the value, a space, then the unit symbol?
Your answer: 17.2 mm
